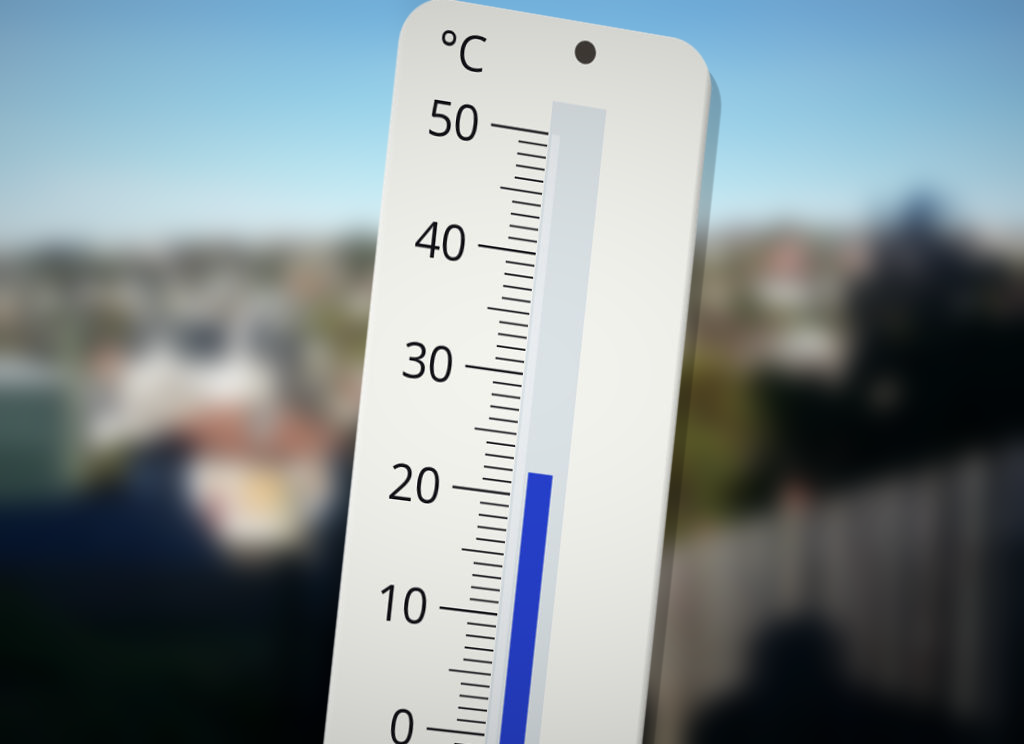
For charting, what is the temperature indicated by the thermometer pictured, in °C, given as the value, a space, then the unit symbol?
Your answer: 22 °C
